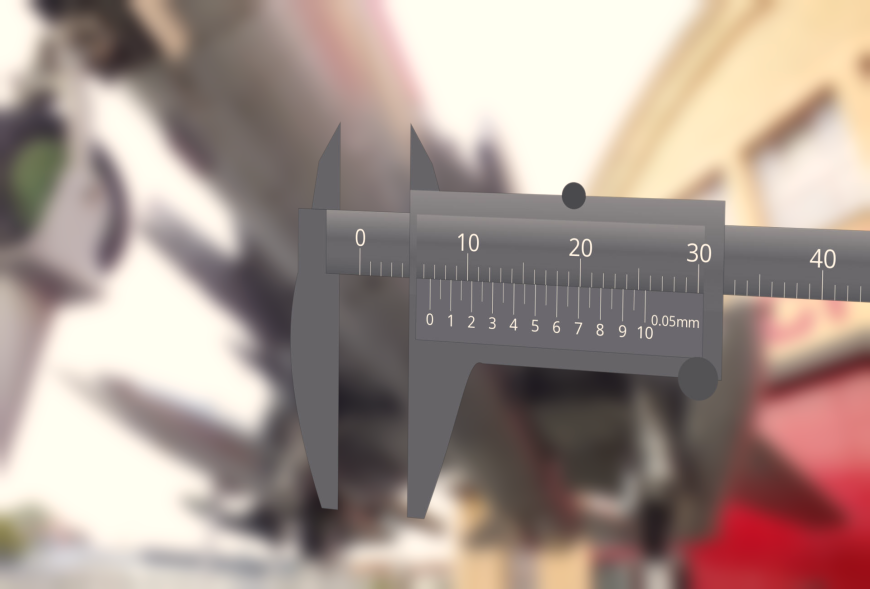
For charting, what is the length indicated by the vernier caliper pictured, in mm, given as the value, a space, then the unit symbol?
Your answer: 6.6 mm
